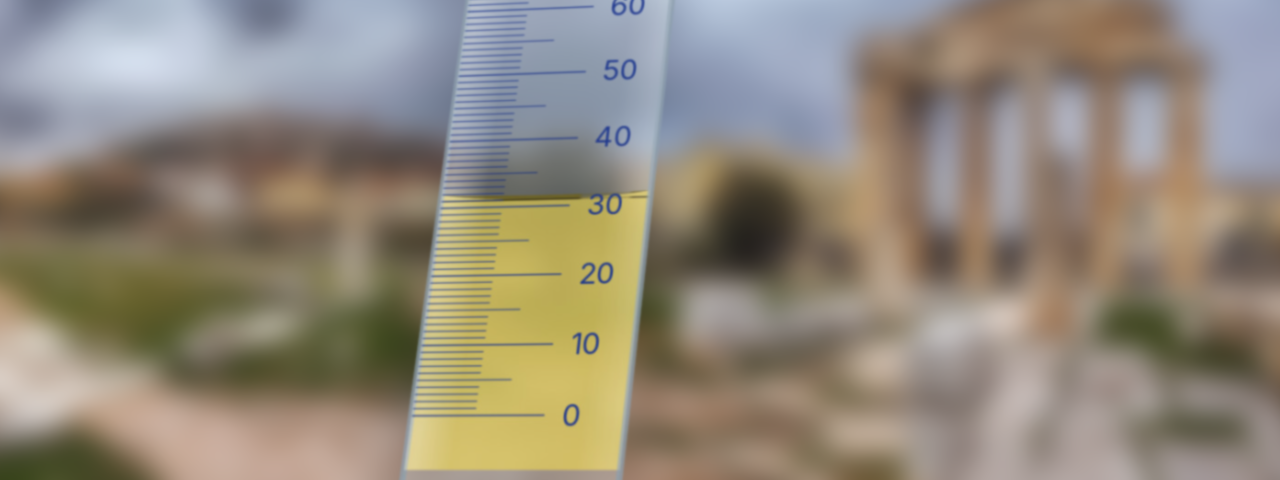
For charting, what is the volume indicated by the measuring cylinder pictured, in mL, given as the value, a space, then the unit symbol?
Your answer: 31 mL
